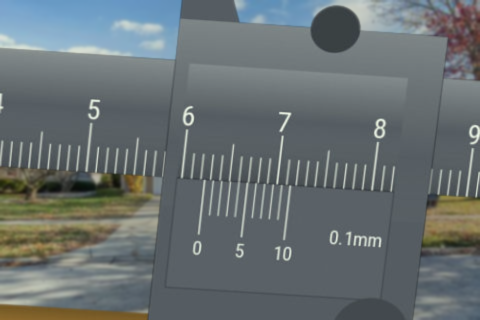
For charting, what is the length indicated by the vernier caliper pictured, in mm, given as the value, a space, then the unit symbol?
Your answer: 62.4 mm
